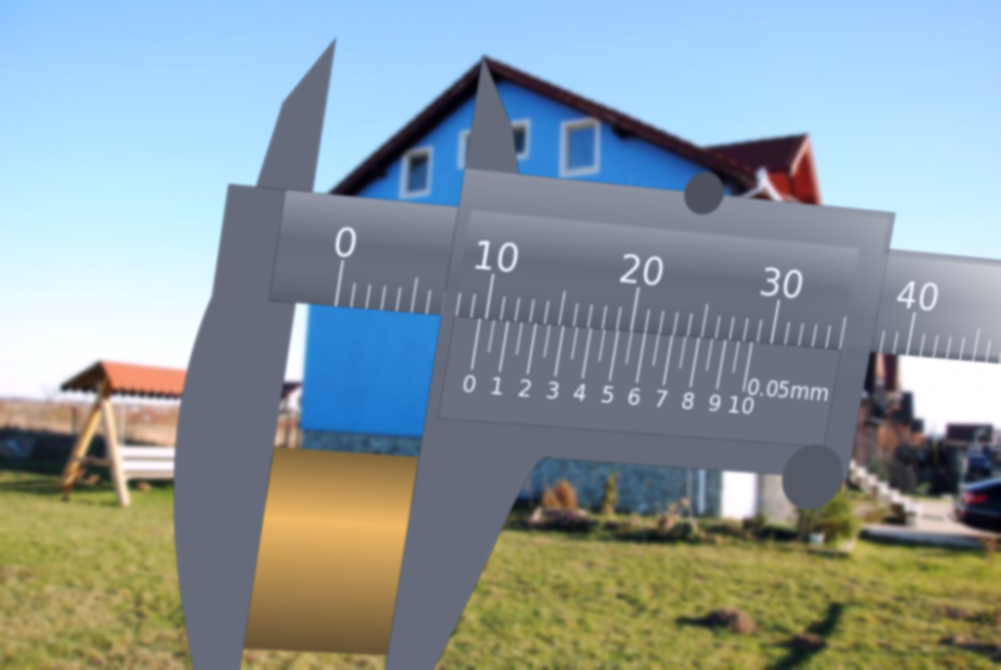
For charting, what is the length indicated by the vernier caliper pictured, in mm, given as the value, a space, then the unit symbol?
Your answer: 9.6 mm
